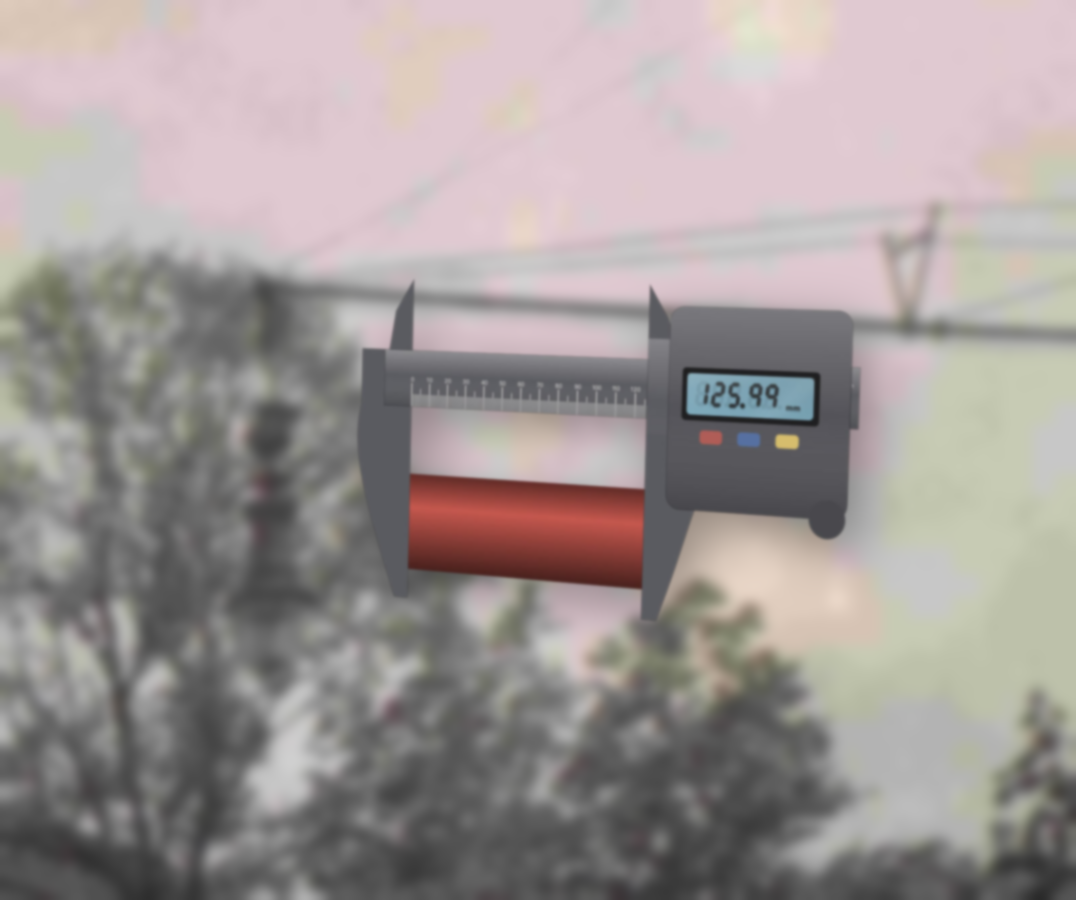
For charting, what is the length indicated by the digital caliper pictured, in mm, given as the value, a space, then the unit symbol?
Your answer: 125.99 mm
